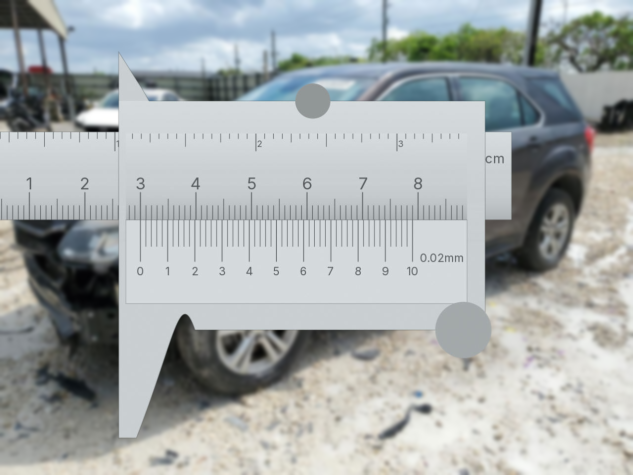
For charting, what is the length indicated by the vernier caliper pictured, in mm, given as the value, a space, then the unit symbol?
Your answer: 30.0 mm
